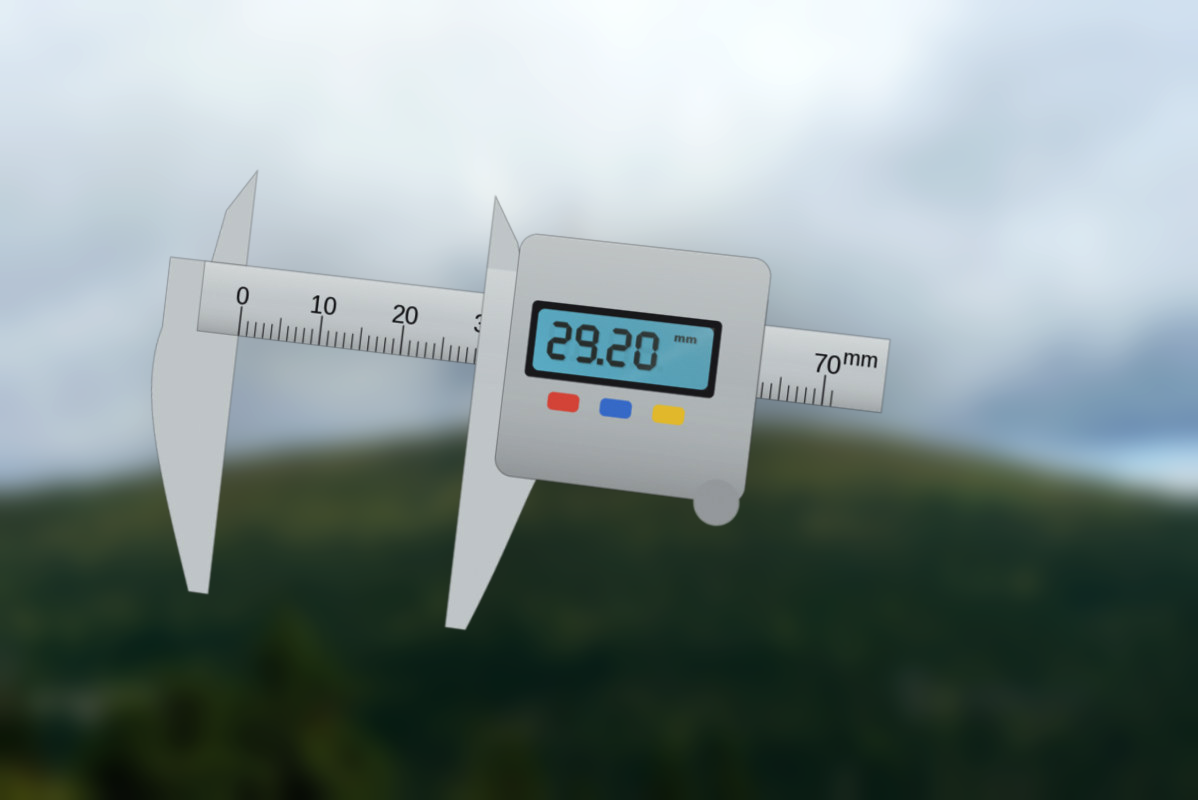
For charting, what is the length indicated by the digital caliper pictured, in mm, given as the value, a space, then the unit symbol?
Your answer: 29.20 mm
